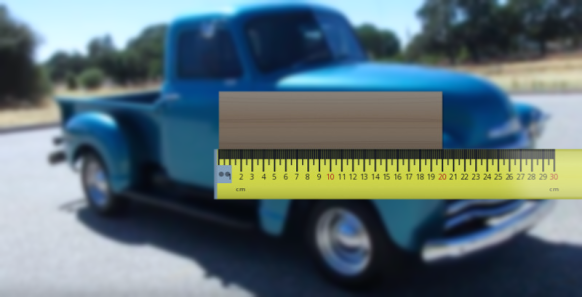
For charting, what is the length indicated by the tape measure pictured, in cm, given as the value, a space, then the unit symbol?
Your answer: 20 cm
